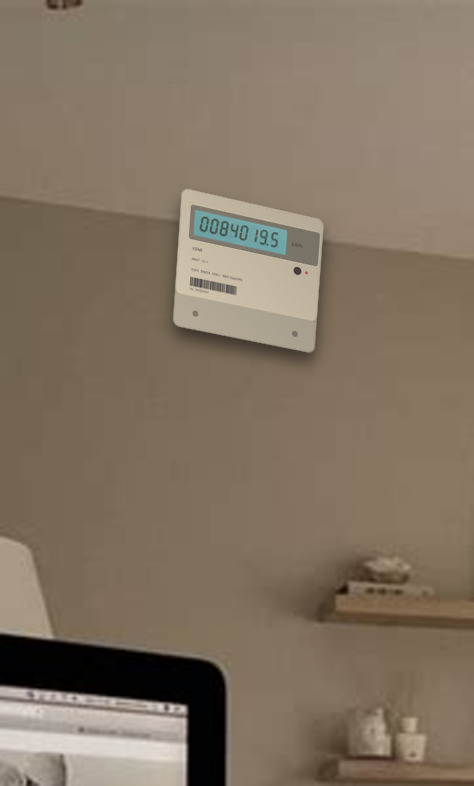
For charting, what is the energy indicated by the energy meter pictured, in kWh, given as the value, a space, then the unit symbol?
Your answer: 84019.5 kWh
